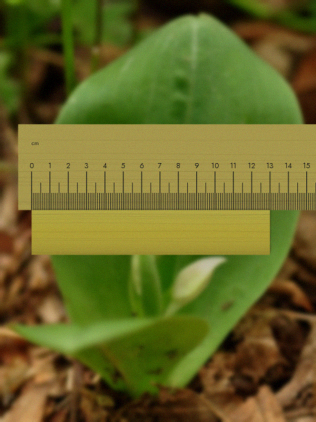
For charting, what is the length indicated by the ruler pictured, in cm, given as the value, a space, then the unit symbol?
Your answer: 13 cm
